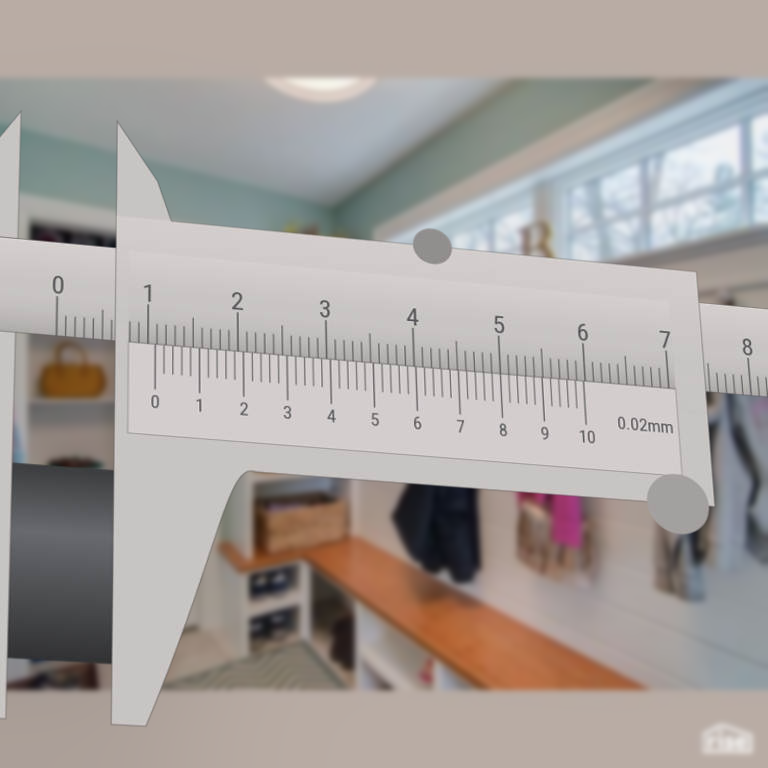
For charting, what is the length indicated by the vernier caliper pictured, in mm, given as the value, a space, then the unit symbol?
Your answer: 10.8 mm
